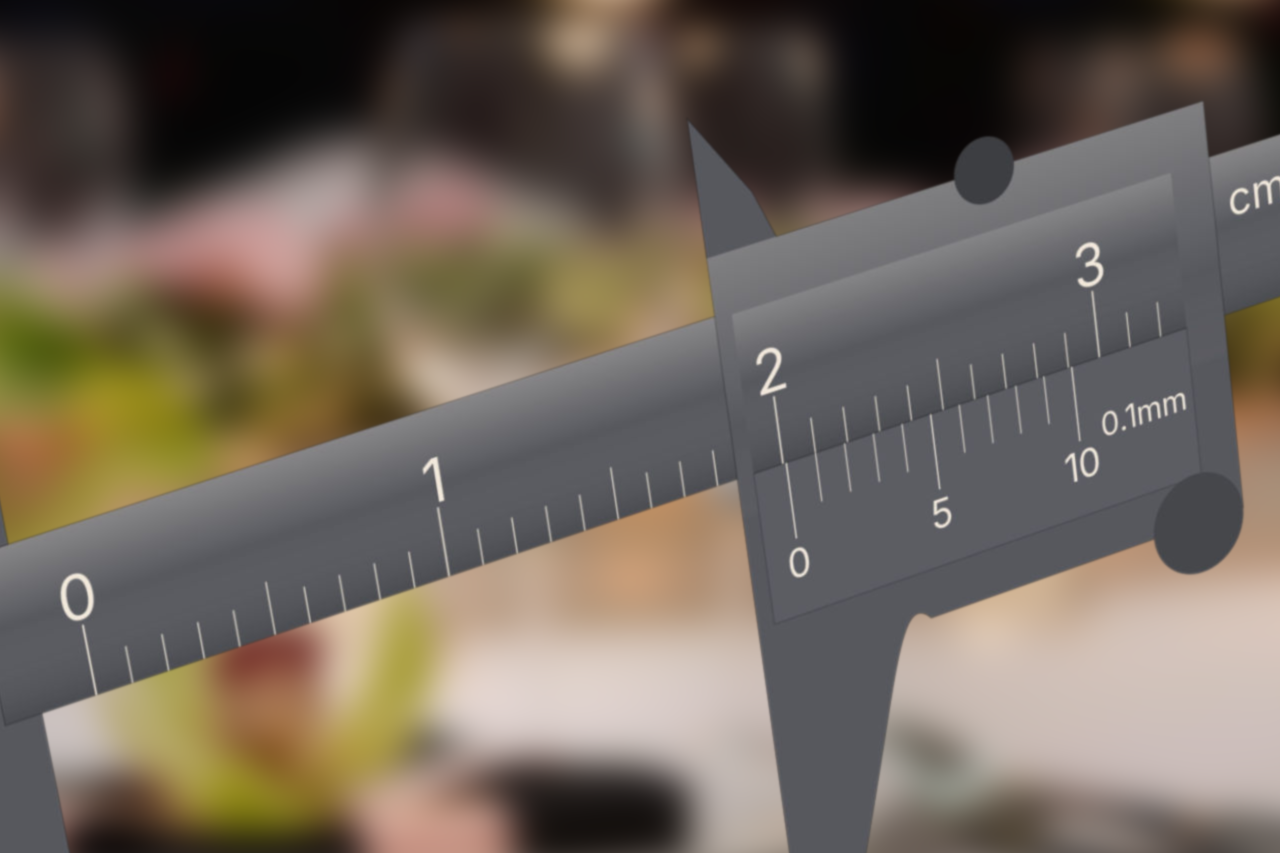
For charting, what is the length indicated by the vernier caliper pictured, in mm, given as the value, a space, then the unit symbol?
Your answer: 20.1 mm
